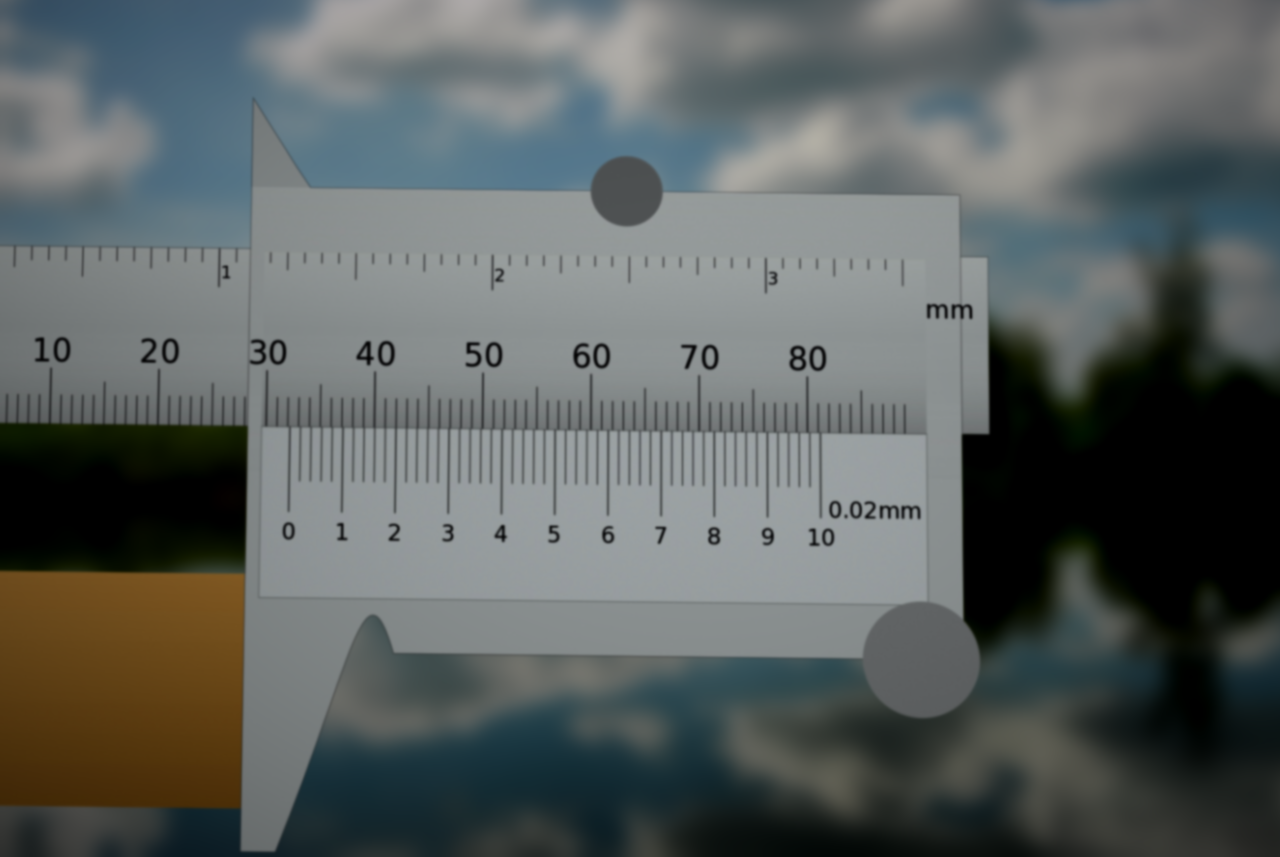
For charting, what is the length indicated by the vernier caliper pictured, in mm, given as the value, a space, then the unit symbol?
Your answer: 32.2 mm
